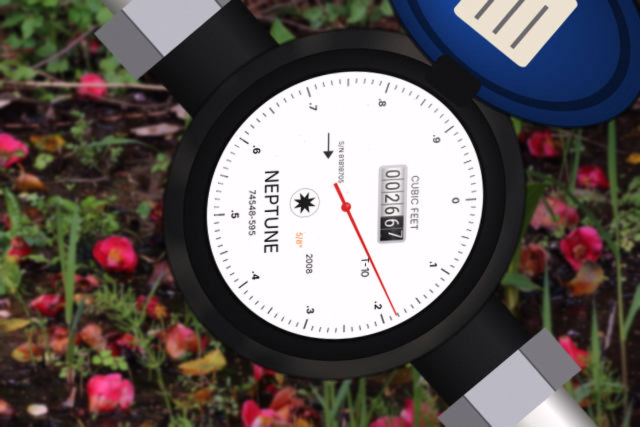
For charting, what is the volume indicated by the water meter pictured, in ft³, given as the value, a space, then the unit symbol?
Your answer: 2667.18 ft³
